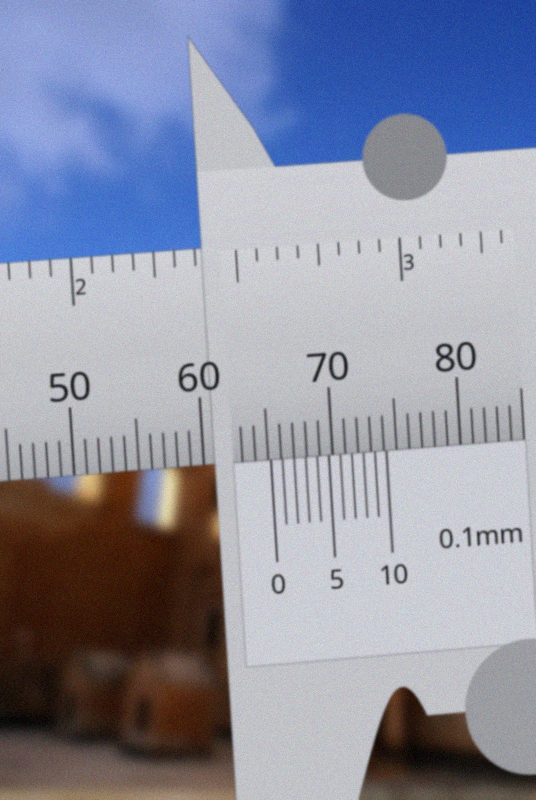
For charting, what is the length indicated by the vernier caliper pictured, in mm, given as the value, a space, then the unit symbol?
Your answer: 65.2 mm
